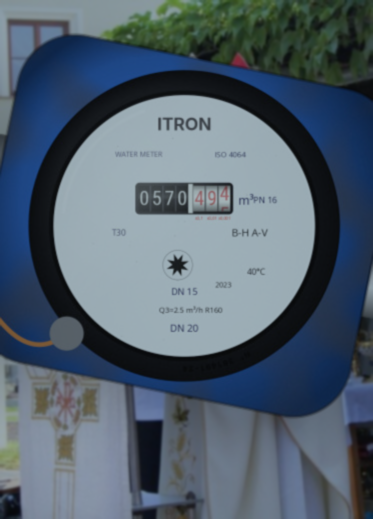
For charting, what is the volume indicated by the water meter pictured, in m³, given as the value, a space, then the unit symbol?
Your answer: 570.494 m³
